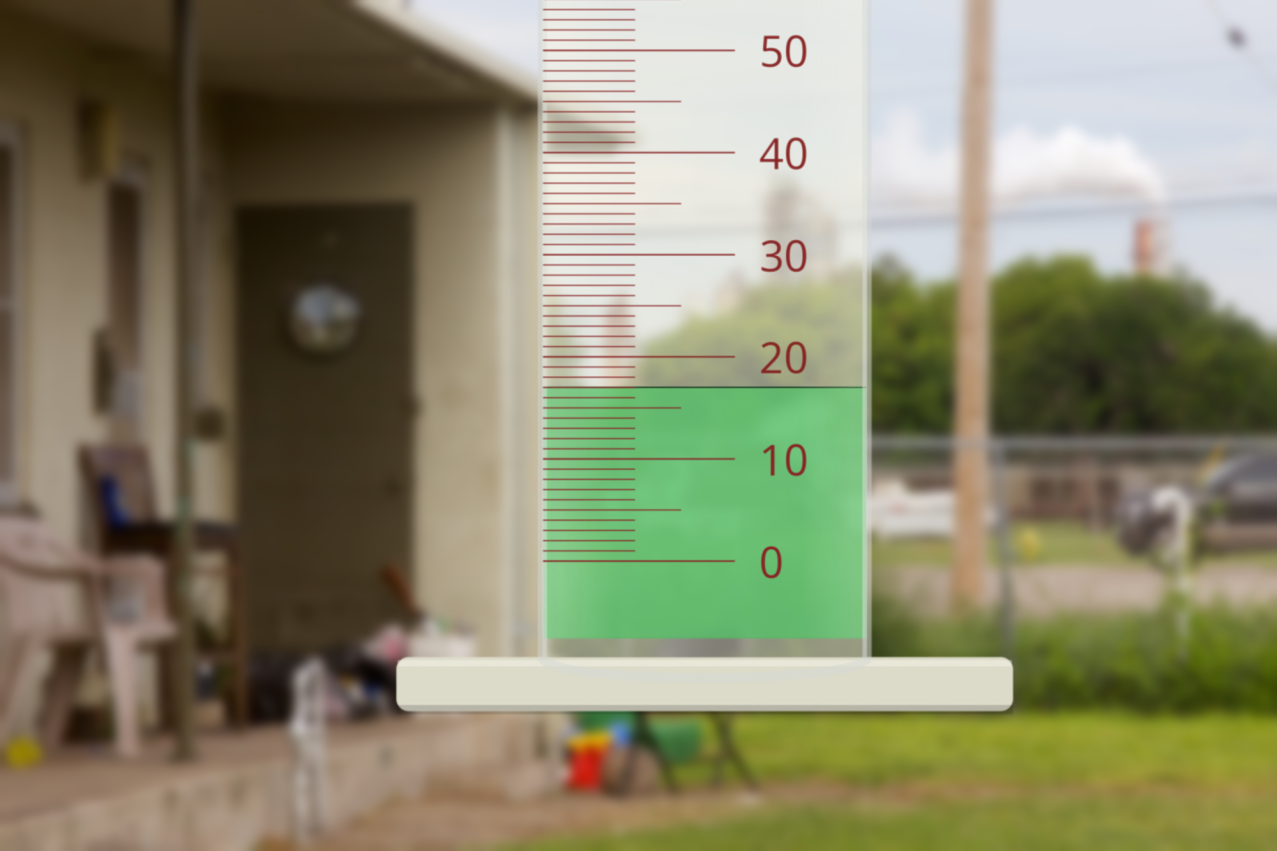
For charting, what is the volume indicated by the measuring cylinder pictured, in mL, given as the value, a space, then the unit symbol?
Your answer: 17 mL
